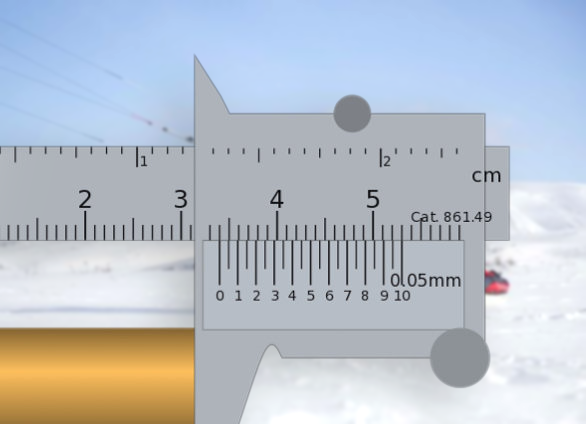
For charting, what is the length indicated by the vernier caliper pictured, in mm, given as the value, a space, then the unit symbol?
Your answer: 34.0 mm
